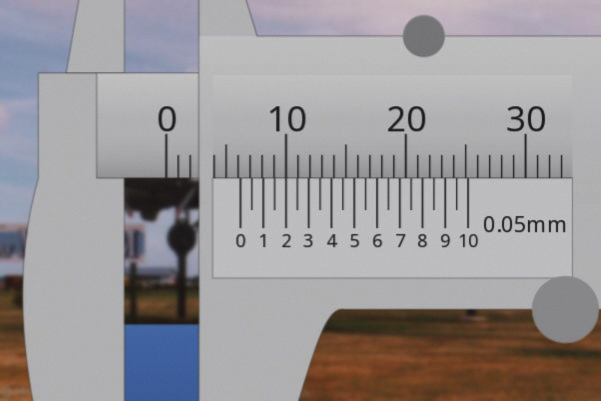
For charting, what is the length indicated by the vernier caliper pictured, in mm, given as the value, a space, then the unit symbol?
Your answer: 6.2 mm
